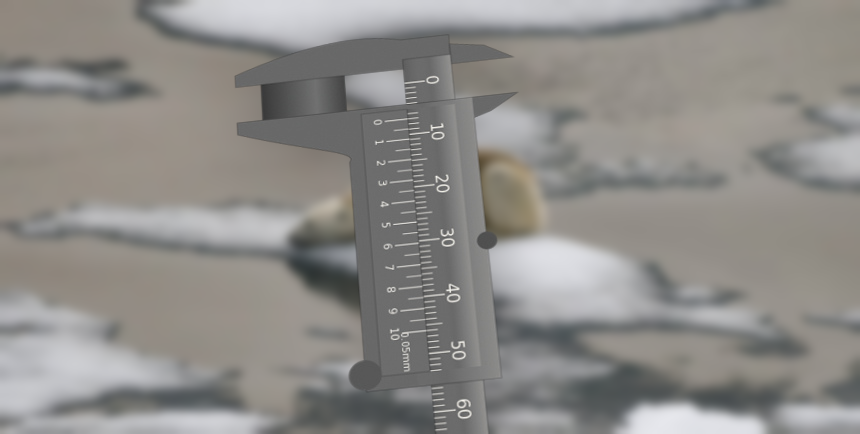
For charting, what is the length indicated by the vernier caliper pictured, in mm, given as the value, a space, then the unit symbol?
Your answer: 7.0 mm
